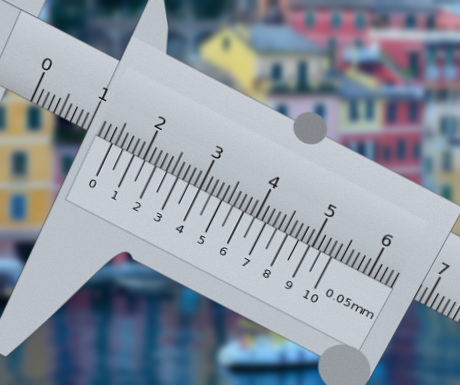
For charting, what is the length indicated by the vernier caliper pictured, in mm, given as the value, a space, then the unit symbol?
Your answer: 14.4 mm
